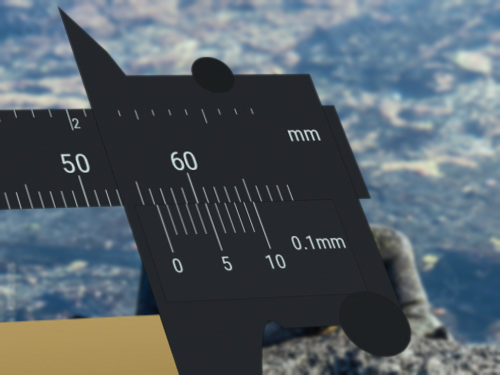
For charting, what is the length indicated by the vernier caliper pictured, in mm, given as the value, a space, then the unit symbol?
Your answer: 56.2 mm
